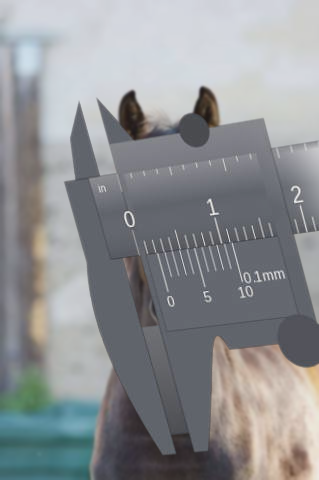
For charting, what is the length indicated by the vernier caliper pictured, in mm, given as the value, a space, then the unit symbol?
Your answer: 2.2 mm
